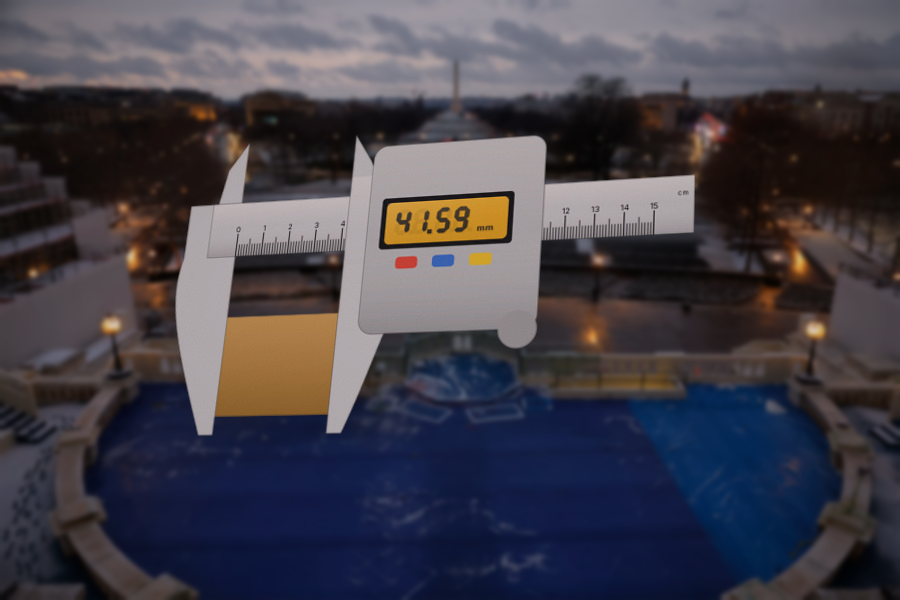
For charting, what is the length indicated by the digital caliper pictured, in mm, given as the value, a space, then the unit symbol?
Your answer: 41.59 mm
